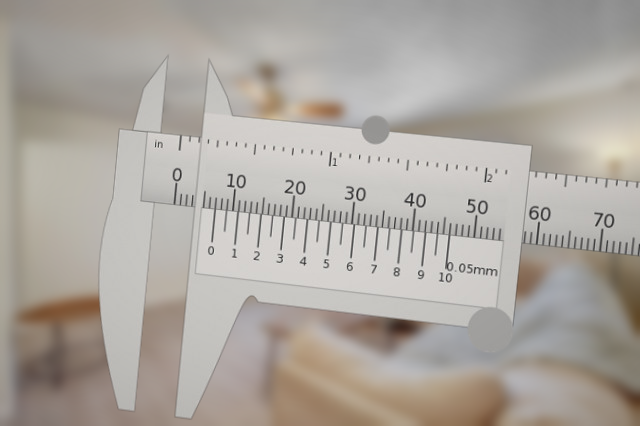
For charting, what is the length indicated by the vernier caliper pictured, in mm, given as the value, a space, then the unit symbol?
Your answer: 7.0 mm
